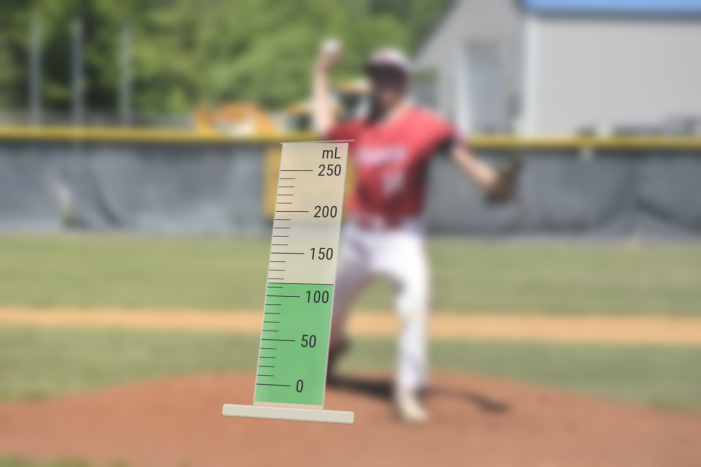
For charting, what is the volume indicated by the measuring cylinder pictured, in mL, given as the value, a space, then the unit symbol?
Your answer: 115 mL
